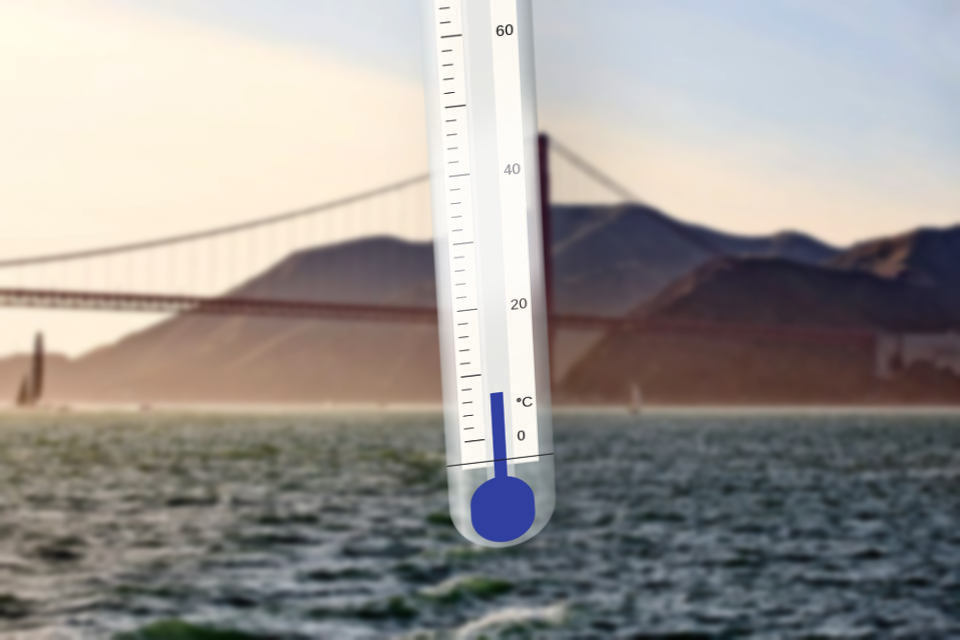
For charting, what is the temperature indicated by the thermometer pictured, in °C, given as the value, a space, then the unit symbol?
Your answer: 7 °C
